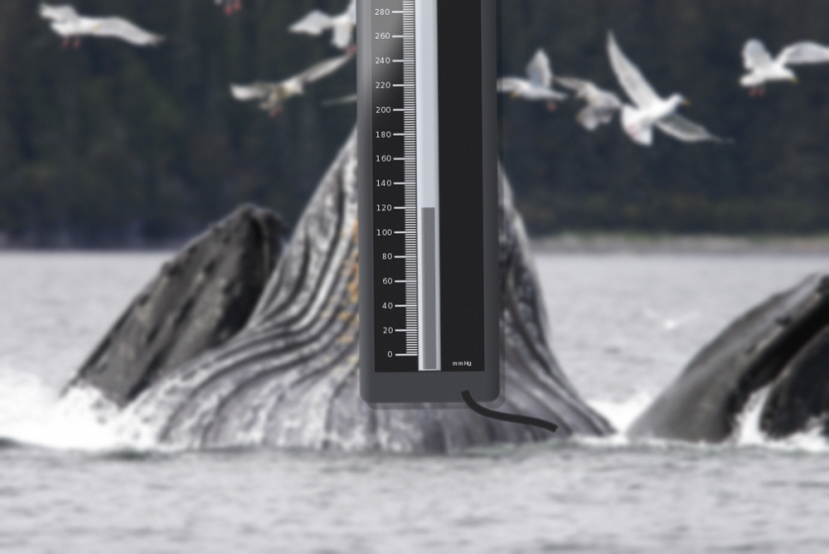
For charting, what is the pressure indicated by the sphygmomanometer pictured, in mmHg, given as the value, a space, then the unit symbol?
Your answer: 120 mmHg
